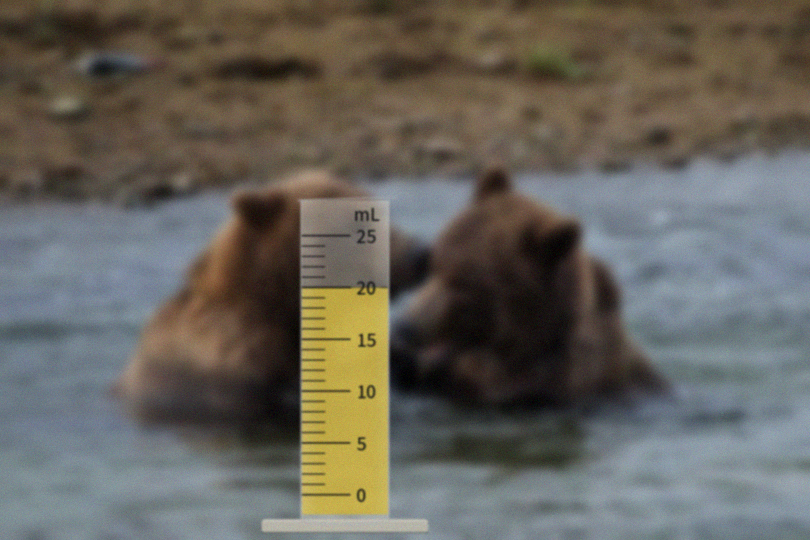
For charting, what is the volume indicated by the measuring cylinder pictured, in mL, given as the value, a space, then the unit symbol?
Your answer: 20 mL
